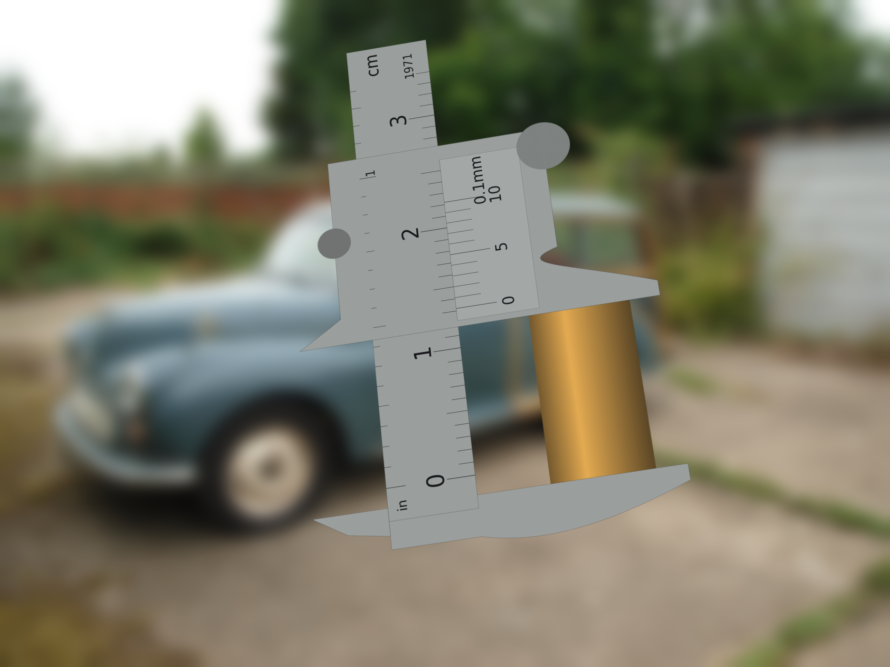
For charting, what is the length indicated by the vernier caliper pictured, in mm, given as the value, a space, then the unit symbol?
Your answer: 13.2 mm
